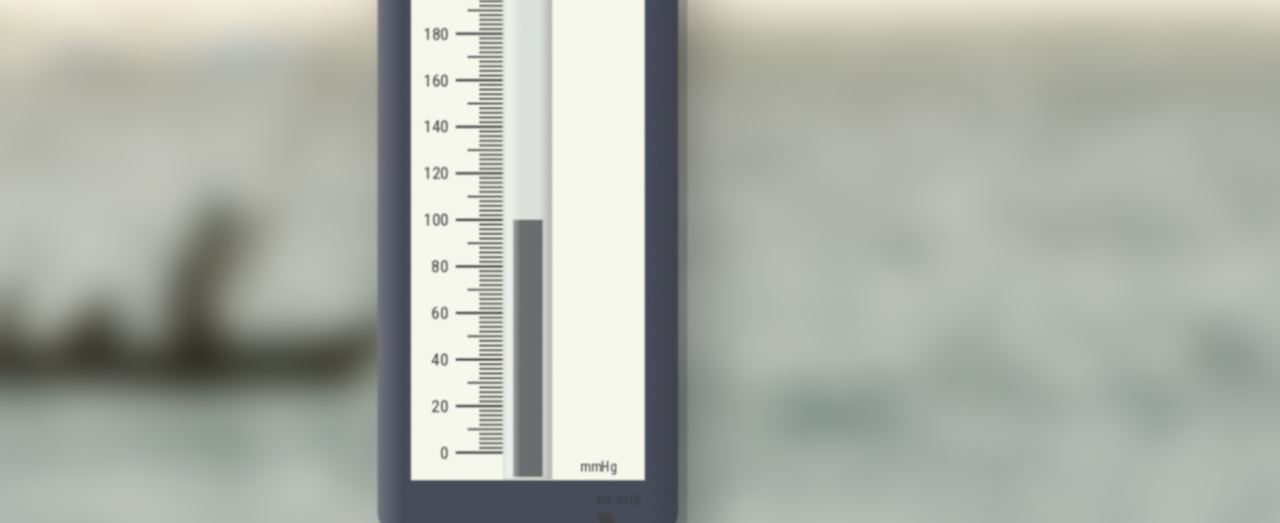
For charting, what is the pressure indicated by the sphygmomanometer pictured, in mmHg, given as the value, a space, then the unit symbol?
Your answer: 100 mmHg
